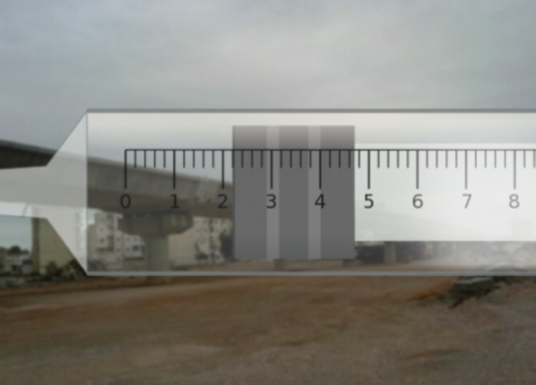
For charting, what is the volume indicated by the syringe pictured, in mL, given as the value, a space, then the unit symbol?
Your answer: 2.2 mL
